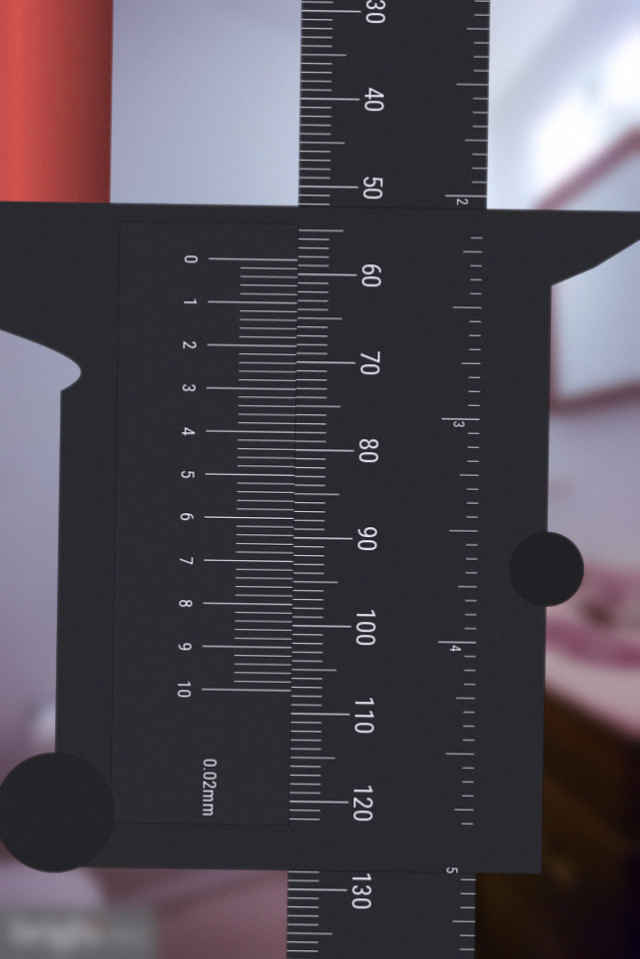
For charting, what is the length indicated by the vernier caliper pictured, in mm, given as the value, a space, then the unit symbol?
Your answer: 58.4 mm
